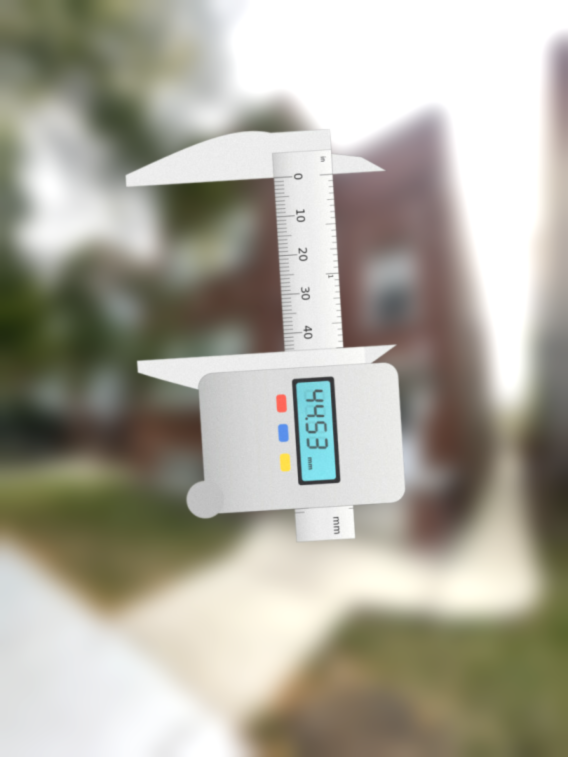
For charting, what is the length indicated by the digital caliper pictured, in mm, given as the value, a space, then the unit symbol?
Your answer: 44.53 mm
